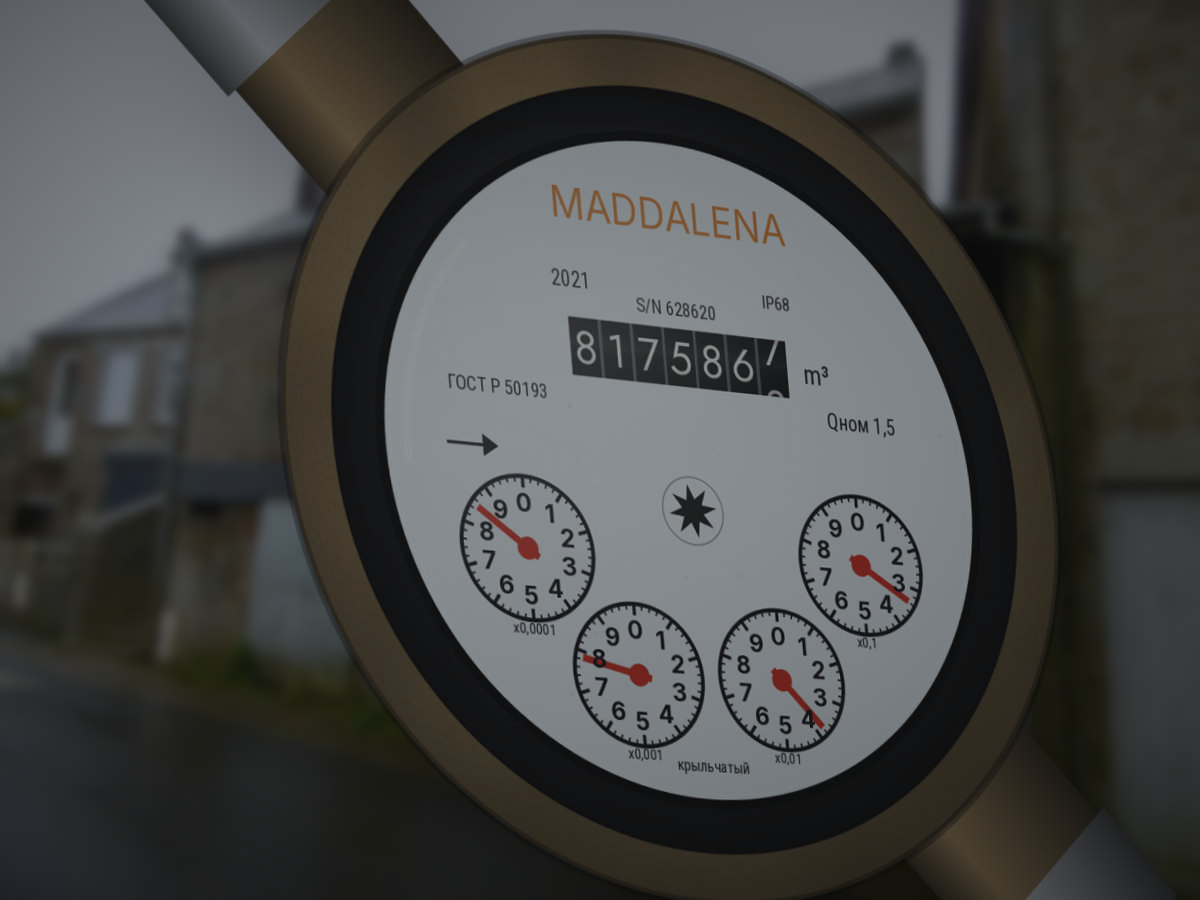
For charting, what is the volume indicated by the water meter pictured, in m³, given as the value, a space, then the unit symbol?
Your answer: 8175867.3378 m³
